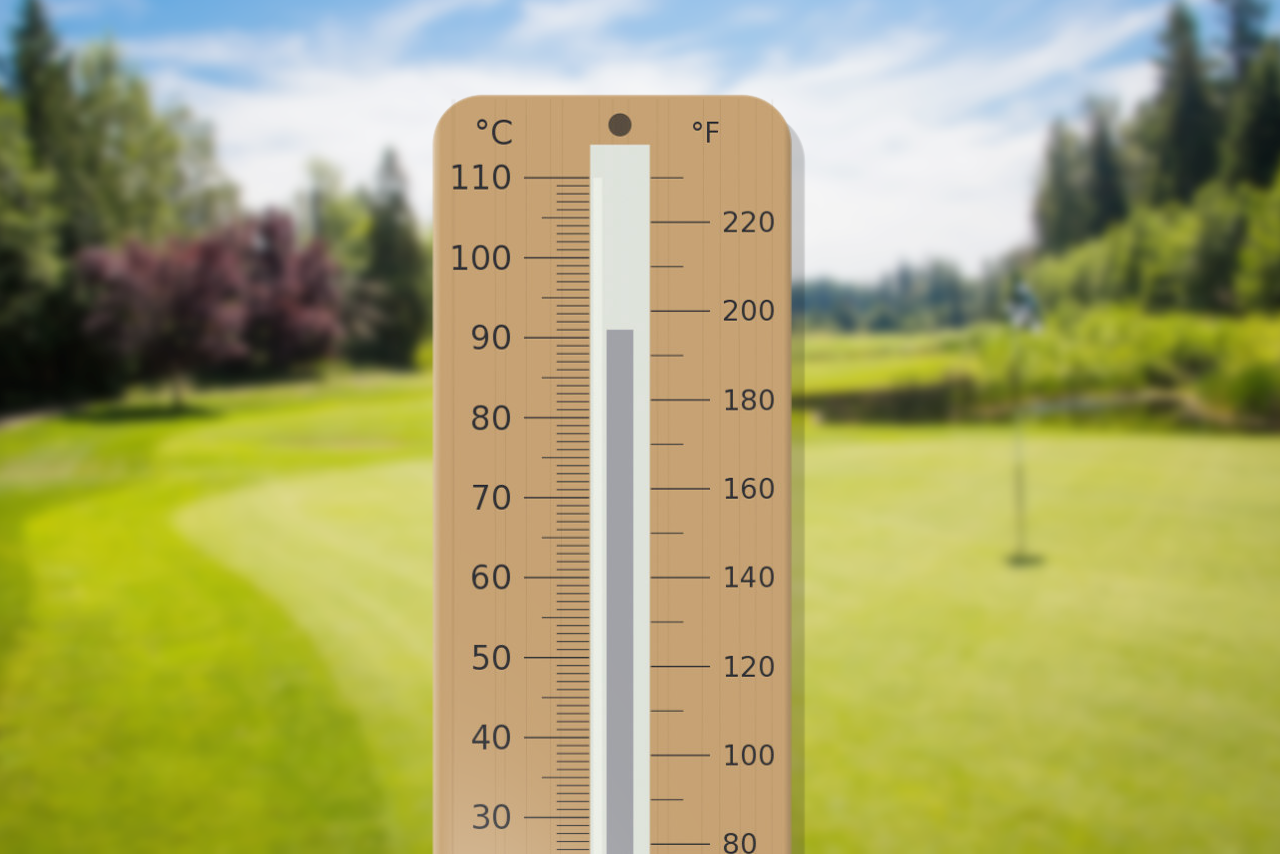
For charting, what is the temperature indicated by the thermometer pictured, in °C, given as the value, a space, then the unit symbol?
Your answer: 91 °C
